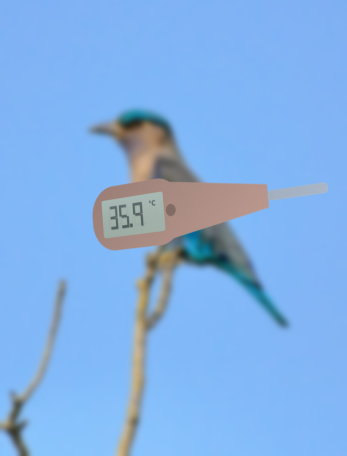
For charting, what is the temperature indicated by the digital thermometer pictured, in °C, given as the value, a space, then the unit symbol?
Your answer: 35.9 °C
